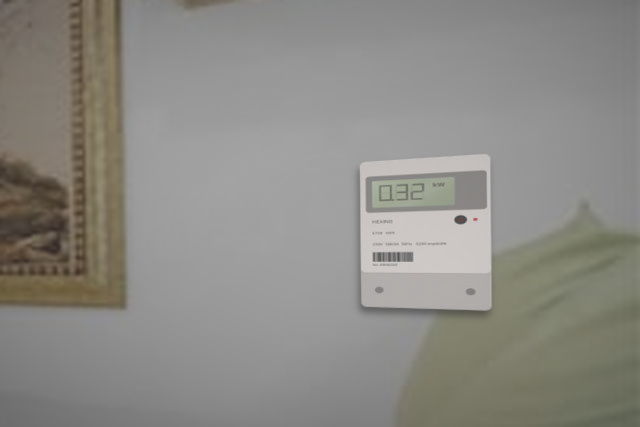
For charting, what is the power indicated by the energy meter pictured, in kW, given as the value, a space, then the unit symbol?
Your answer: 0.32 kW
